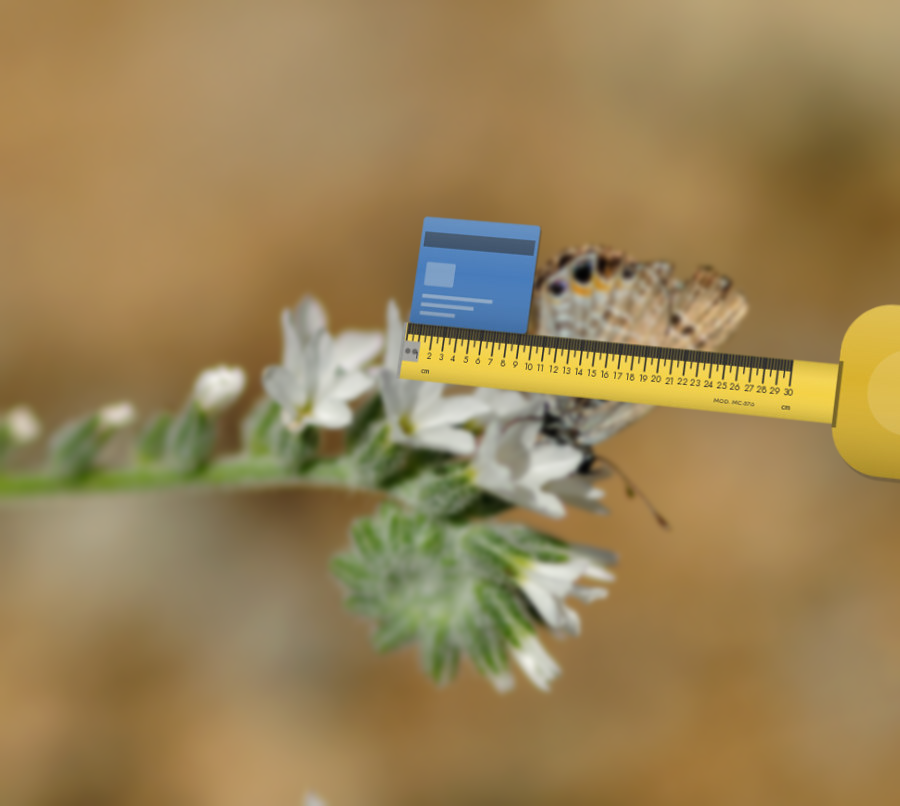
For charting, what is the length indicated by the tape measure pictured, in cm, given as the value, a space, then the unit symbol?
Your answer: 9.5 cm
